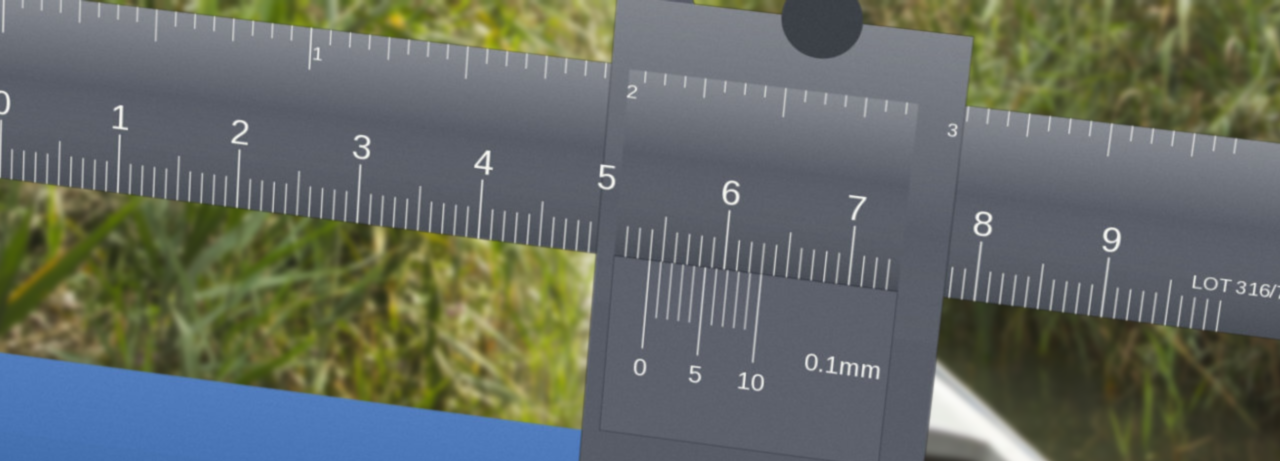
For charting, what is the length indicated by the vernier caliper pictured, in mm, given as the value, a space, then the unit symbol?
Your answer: 54.0 mm
